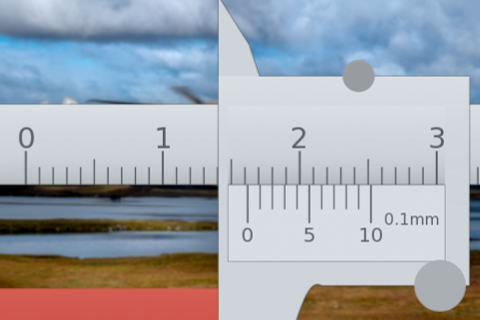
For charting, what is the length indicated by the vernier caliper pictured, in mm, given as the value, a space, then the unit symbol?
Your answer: 16.2 mm
